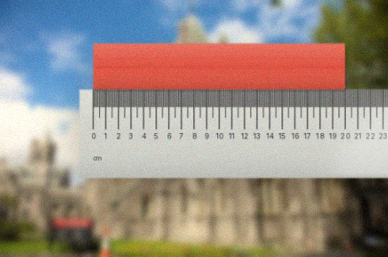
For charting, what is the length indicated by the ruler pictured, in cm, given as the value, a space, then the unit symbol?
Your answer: 20 cm
